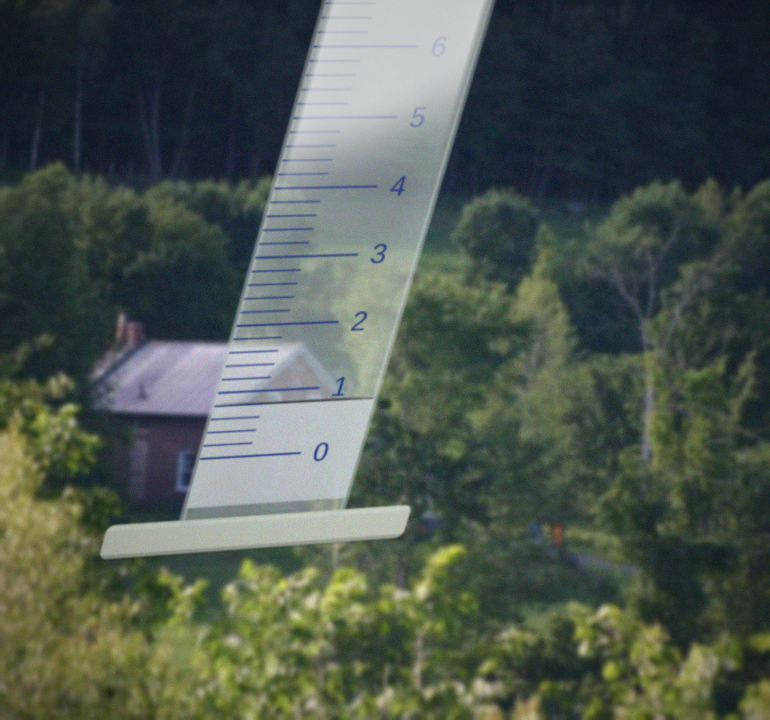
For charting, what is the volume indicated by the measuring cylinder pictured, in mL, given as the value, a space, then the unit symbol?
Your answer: 0.8 mL
